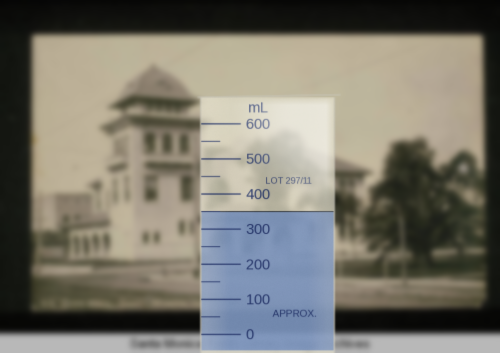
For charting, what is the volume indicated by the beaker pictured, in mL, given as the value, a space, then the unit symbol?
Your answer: 350 mL
